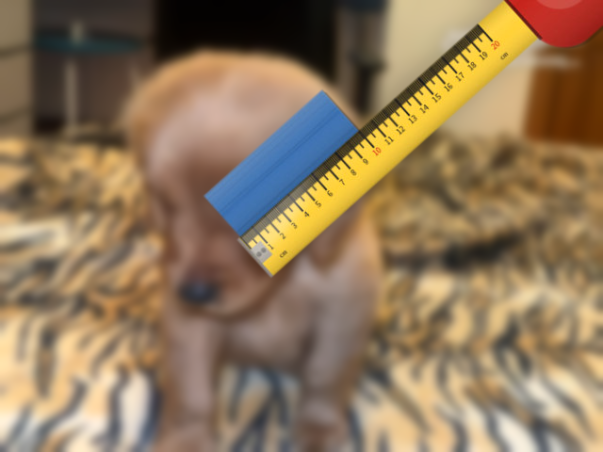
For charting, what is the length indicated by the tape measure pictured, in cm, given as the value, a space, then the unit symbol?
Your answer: 10 cm
